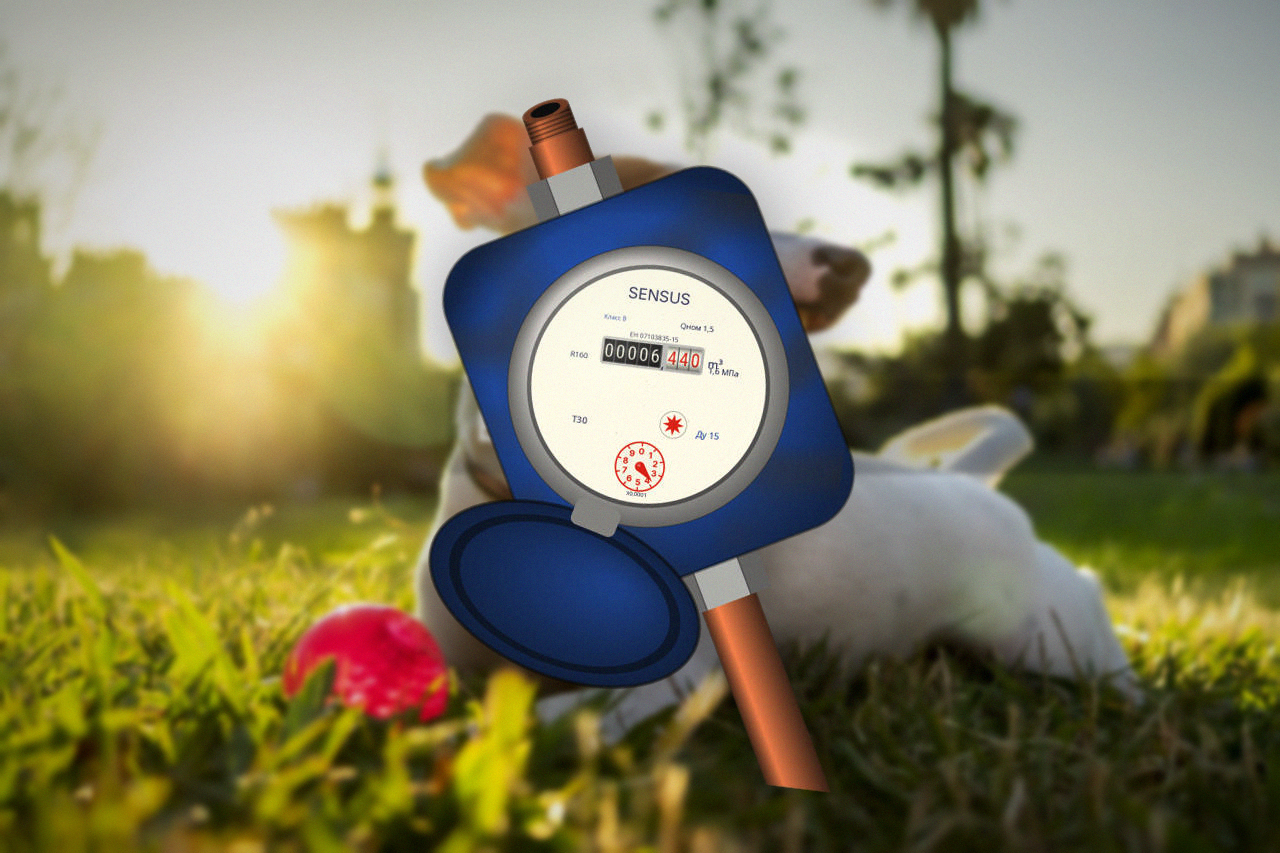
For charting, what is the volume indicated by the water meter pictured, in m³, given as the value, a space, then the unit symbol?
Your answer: 6.4403 m³
